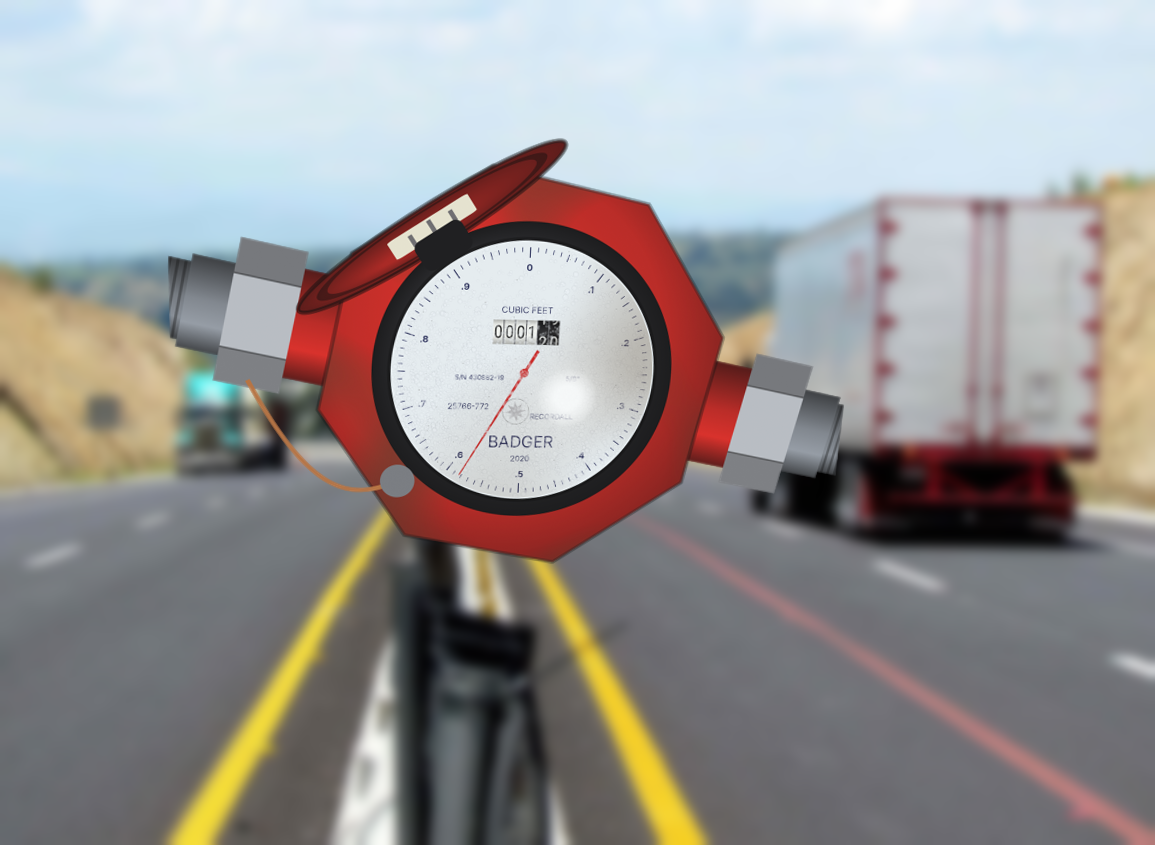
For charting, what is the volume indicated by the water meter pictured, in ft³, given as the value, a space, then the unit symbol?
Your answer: 119.58 ft³
